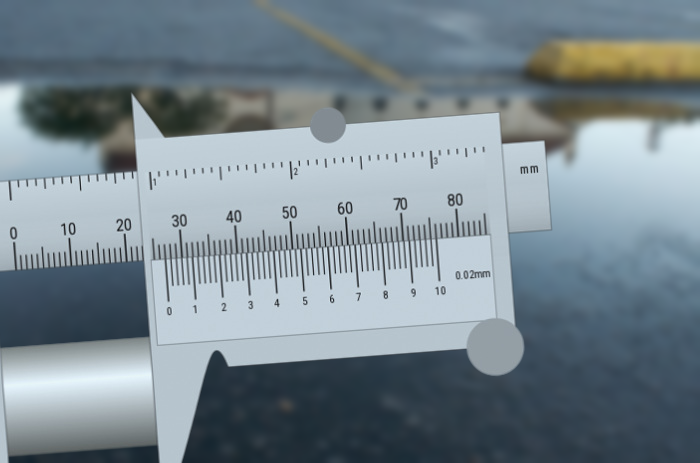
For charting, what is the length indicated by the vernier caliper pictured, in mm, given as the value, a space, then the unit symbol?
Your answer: 27.0 mm
